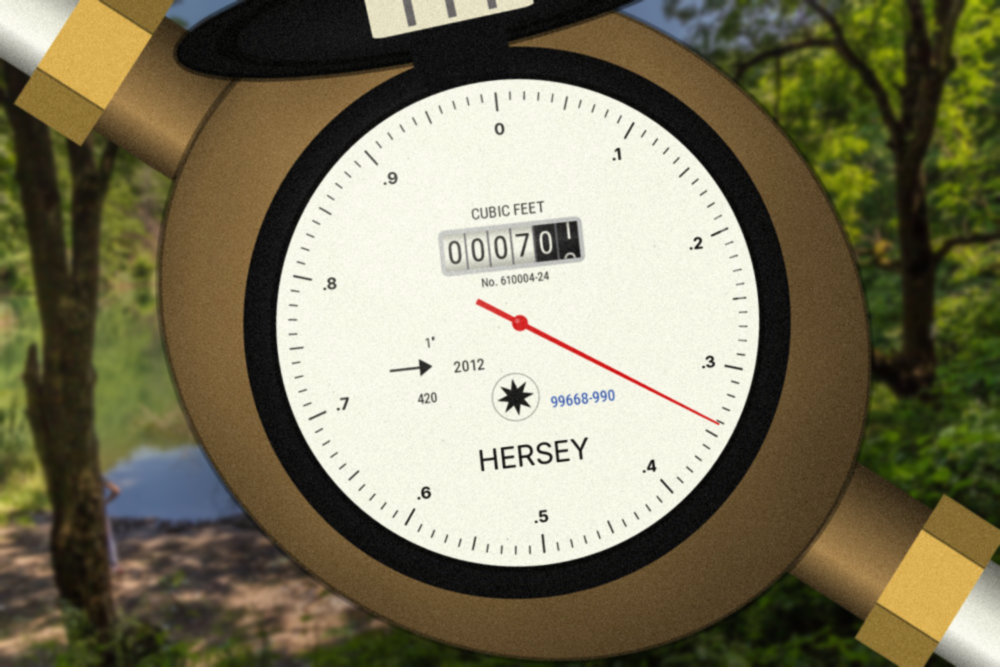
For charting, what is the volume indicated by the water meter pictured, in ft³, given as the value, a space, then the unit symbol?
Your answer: 701.34 ft³
